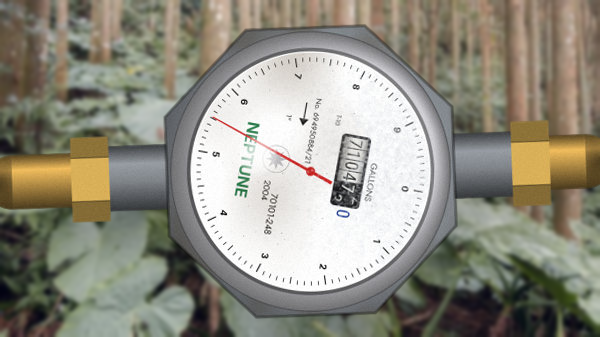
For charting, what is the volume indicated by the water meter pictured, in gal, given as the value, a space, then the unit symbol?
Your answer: 7104725.5 gal
